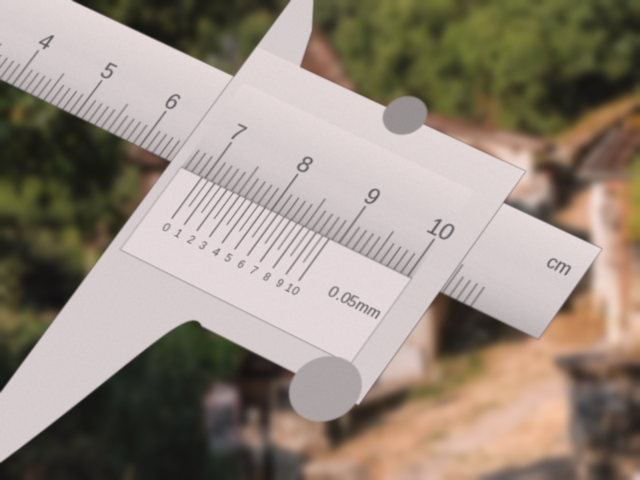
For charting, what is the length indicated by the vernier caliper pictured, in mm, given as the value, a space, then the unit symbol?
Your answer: 69.6 mm
